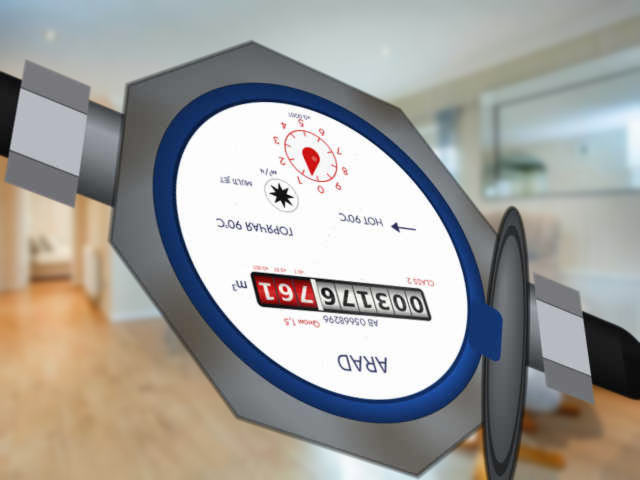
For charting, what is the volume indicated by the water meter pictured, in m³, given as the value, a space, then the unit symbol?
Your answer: 3176.7610 m³
